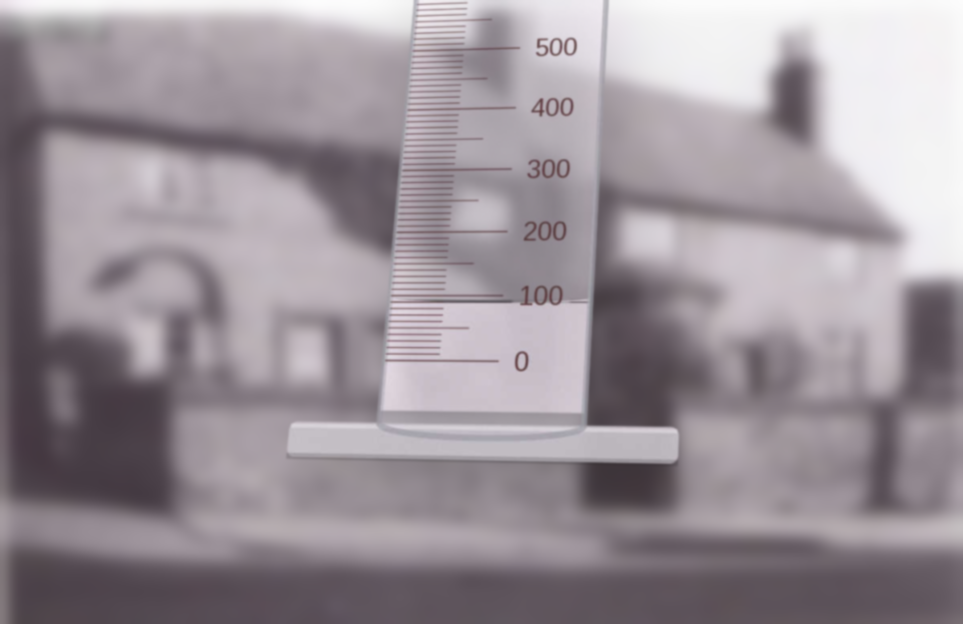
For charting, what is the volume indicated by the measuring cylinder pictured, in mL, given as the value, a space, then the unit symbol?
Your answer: 90 mL
